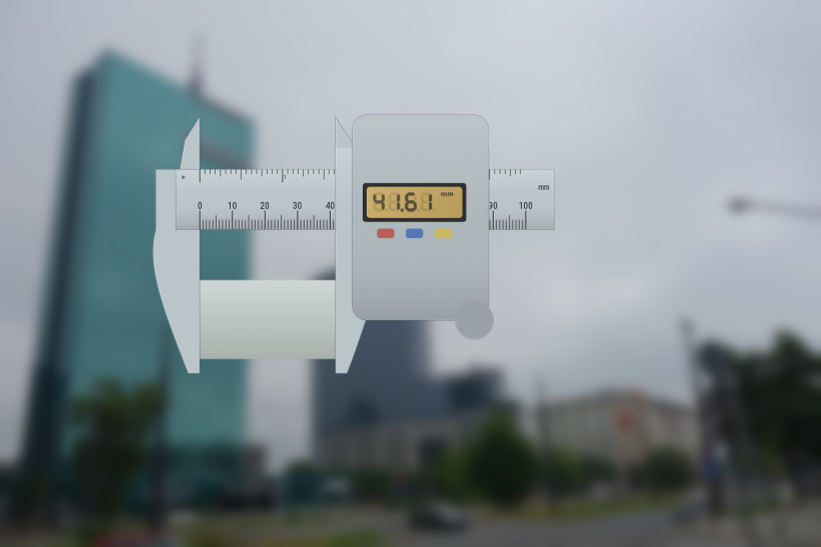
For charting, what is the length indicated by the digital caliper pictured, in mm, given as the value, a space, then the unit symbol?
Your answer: 41.61 mm
